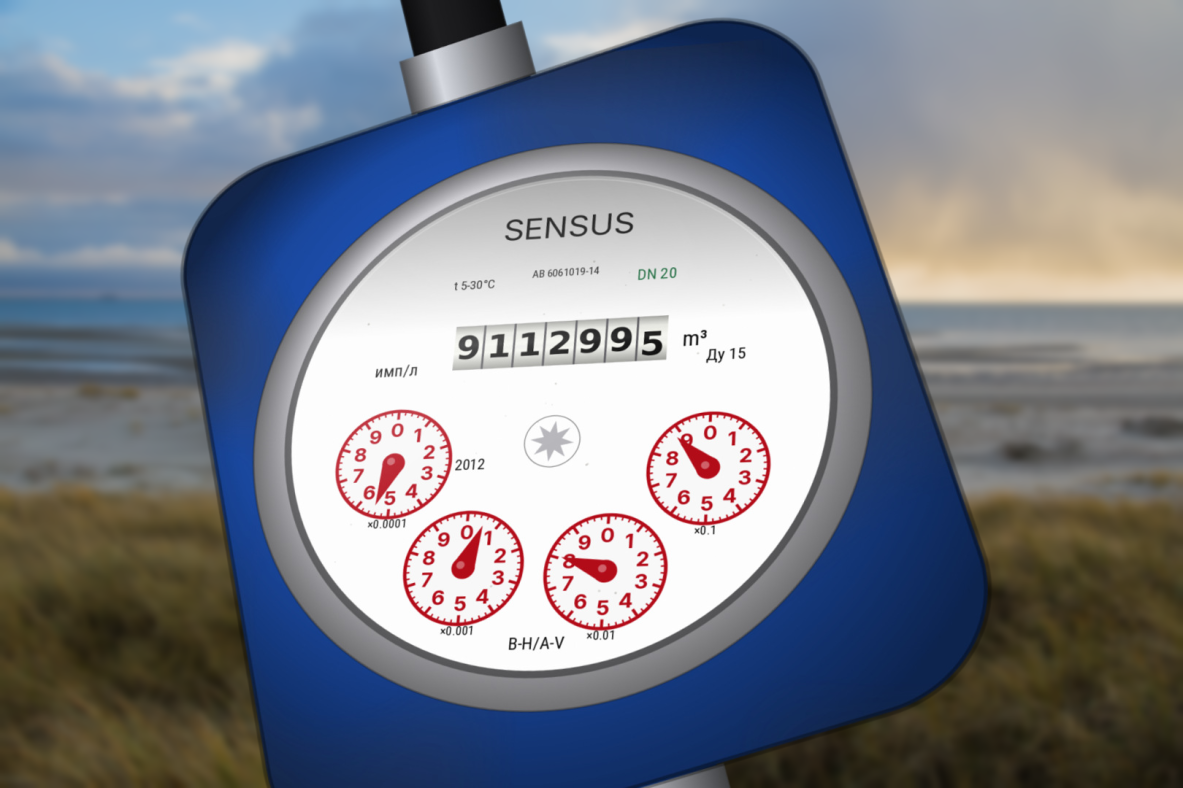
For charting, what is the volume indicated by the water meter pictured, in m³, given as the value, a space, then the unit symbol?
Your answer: 9112994.8805 m³
